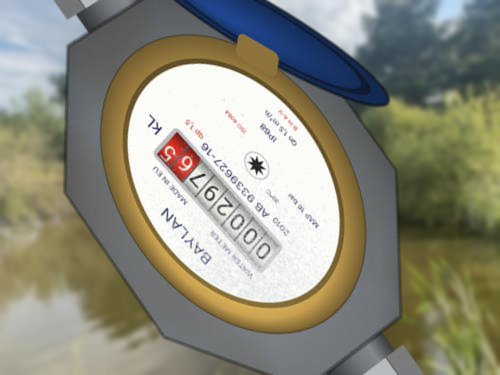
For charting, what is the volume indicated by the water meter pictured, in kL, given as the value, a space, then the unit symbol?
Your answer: 297.65 kL
